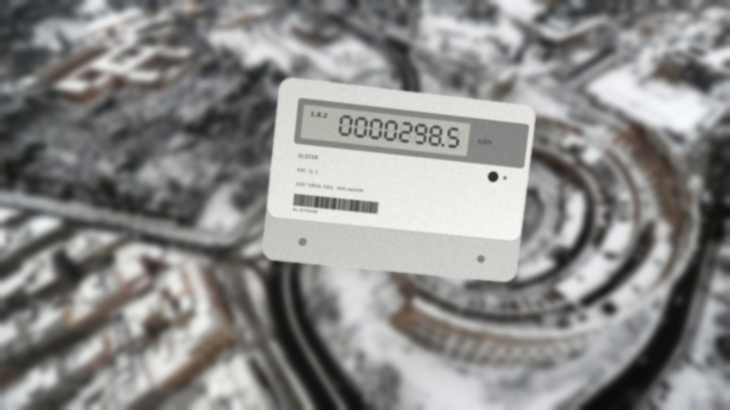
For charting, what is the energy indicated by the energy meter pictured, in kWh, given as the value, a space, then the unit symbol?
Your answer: 298.5 kWh
